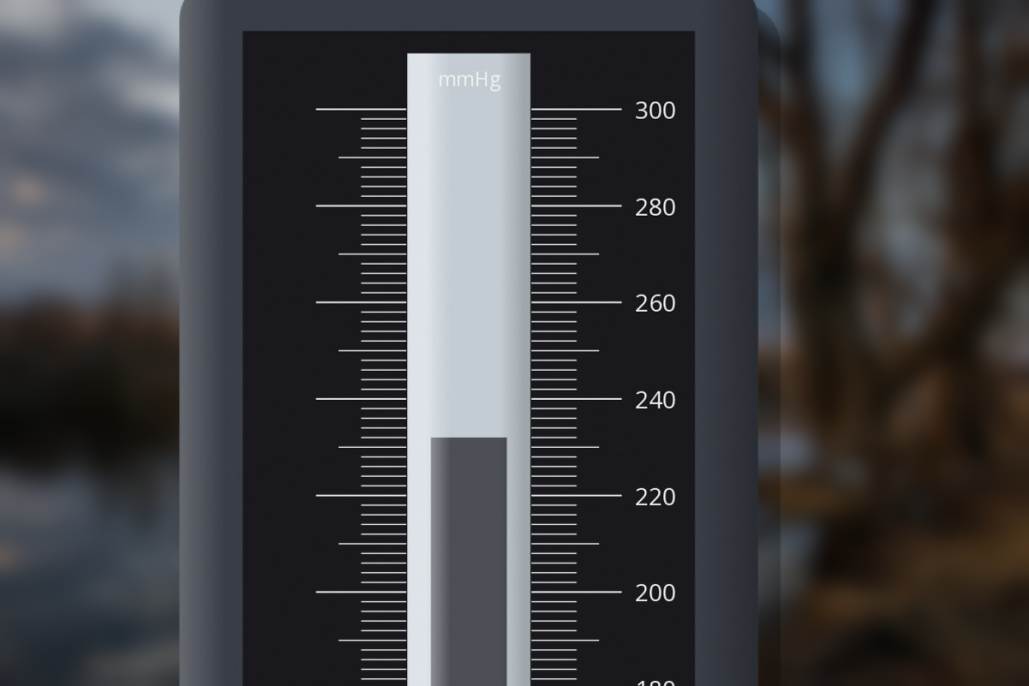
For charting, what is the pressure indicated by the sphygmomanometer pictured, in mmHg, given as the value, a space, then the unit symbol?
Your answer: 232 mmHg
